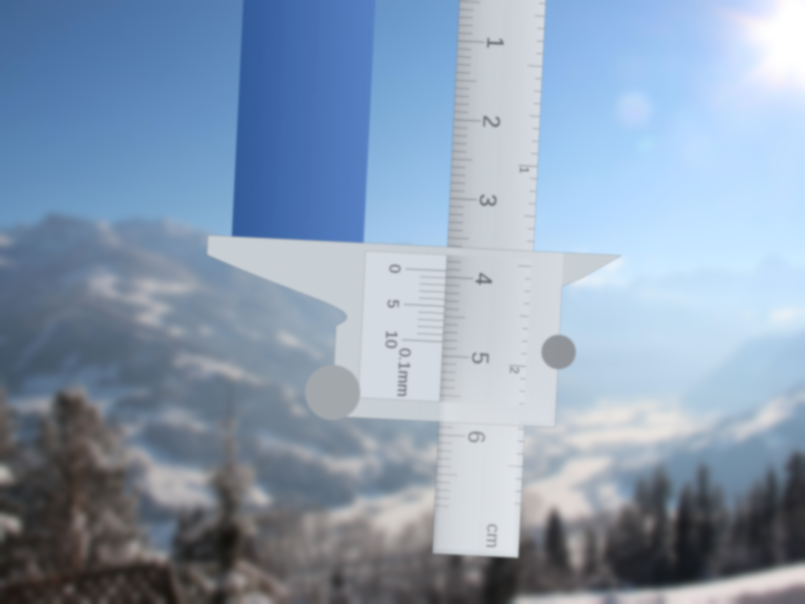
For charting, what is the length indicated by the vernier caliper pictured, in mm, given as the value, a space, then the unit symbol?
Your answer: 39.2 mm
